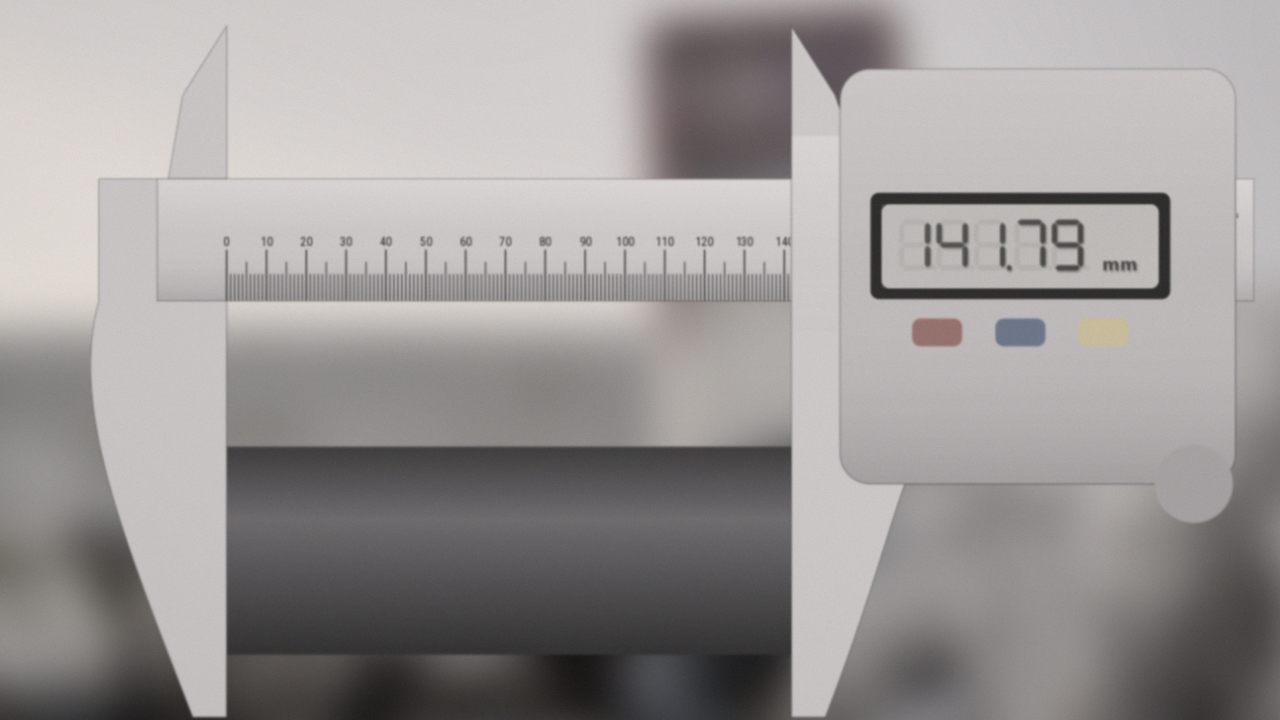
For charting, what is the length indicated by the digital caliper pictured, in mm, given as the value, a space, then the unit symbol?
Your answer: 141.79 mm
